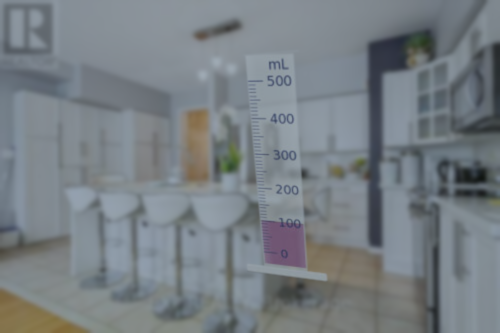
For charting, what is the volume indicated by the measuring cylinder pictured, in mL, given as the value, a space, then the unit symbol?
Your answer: 100 mL
